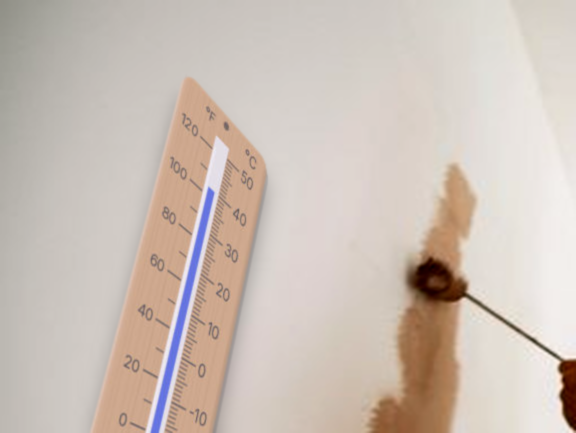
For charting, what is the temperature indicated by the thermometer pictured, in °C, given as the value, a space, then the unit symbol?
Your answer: 40 °C
